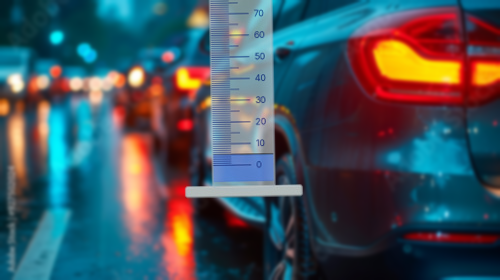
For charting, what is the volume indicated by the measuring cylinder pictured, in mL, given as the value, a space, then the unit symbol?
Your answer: 5 mL
